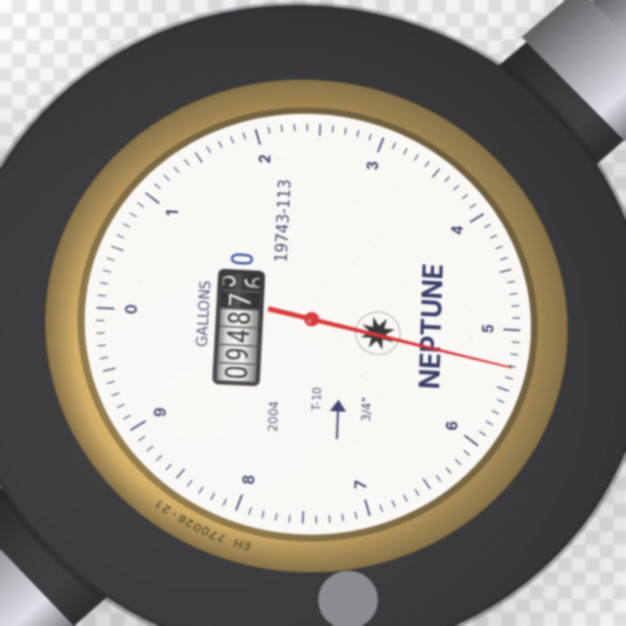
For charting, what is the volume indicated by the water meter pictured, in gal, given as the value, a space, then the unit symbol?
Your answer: 948755.3 gal
